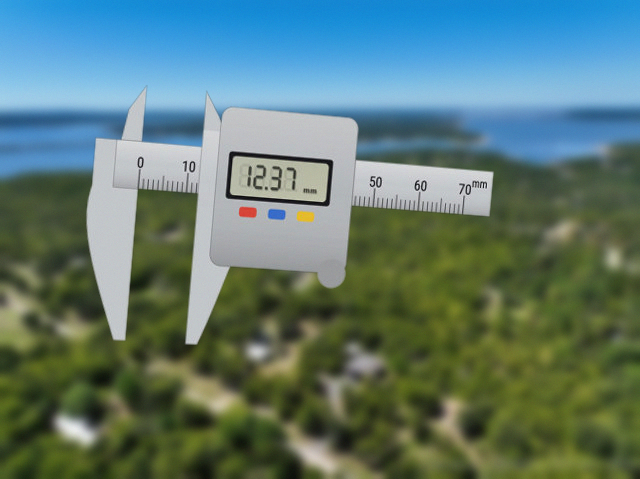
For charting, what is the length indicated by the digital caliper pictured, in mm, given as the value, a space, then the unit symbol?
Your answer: 12.37 mm
